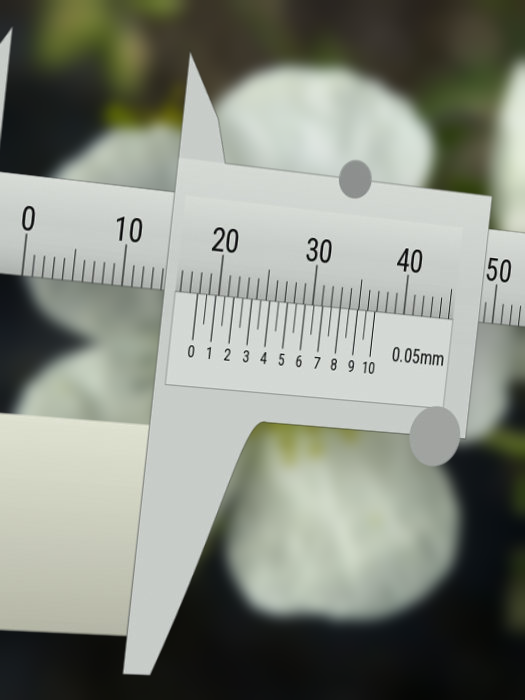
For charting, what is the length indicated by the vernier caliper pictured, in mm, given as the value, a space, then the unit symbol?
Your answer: 17.8 mm
